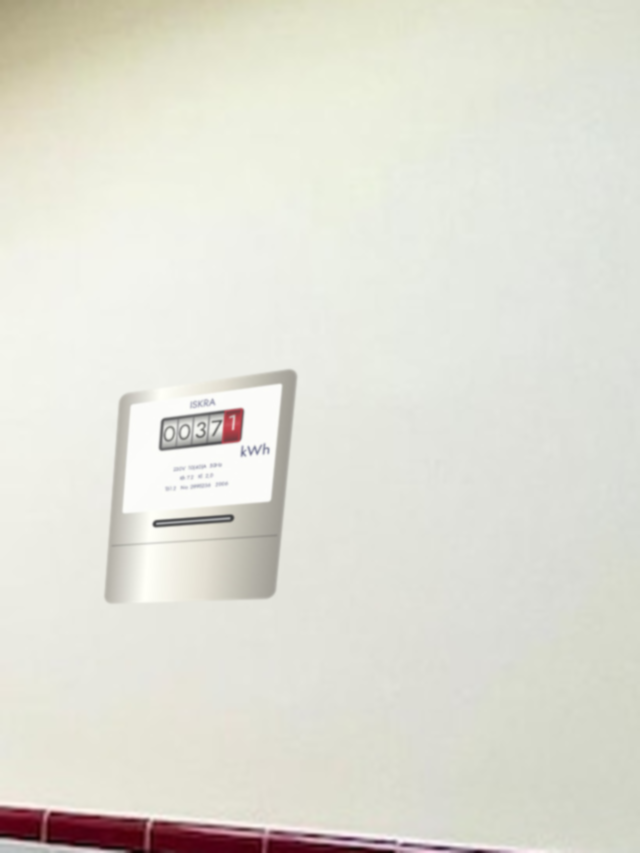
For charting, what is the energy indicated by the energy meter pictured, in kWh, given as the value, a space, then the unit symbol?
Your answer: 37.1 kWh
